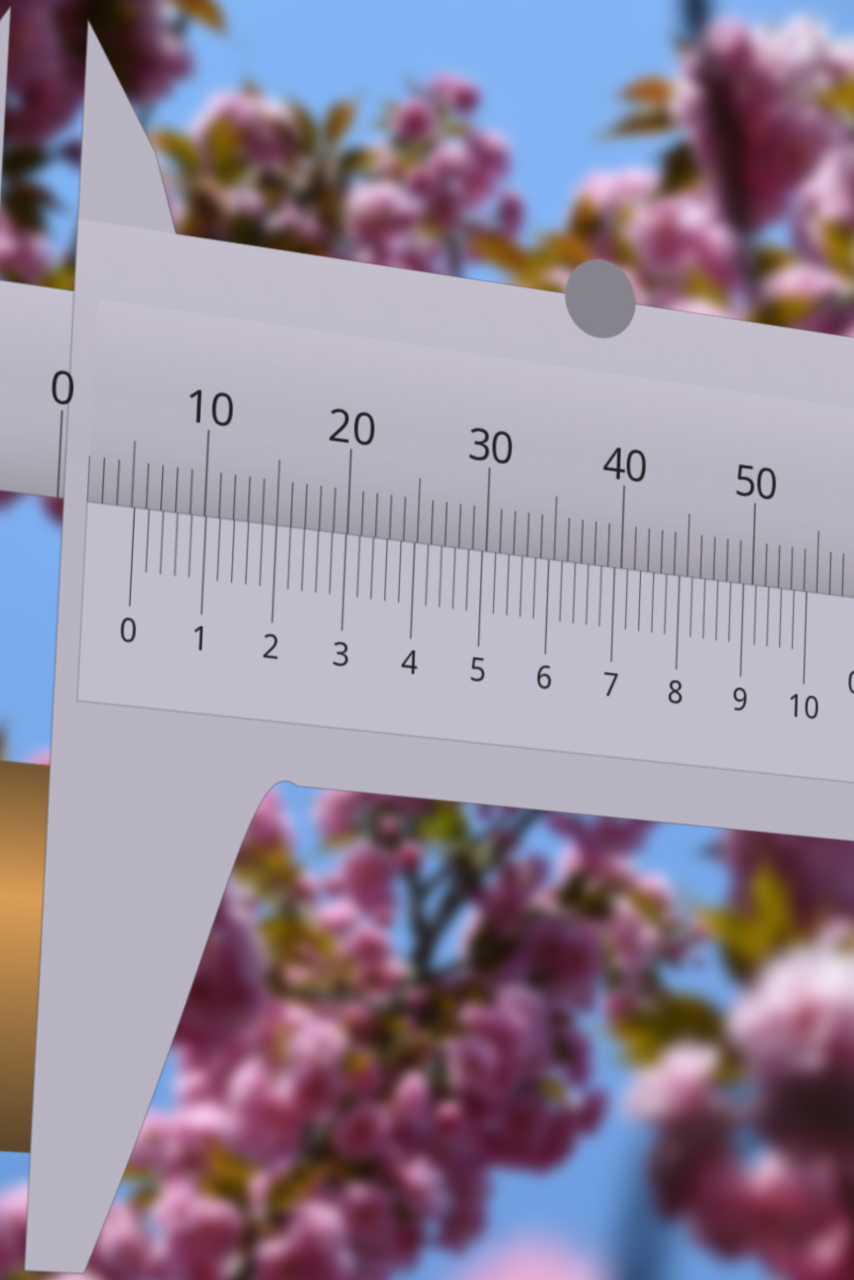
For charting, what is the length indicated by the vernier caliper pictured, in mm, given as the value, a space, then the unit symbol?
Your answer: 5.2 mm
